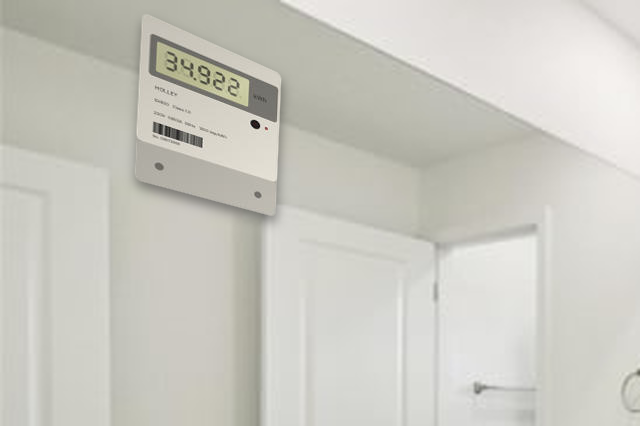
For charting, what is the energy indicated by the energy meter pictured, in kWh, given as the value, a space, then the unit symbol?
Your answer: 34.922 kWh
